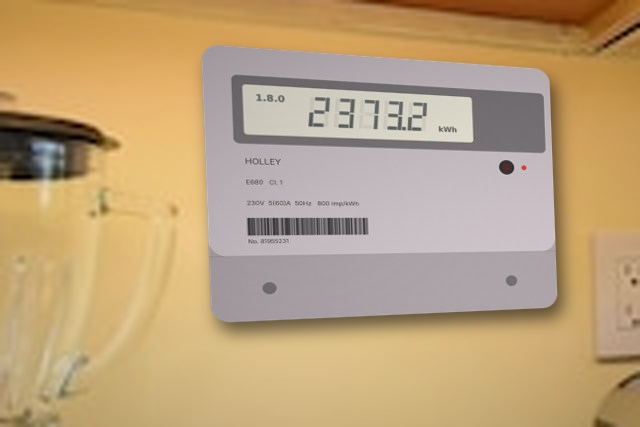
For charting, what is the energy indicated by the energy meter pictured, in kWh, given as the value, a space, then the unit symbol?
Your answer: 2373.2 kWh
